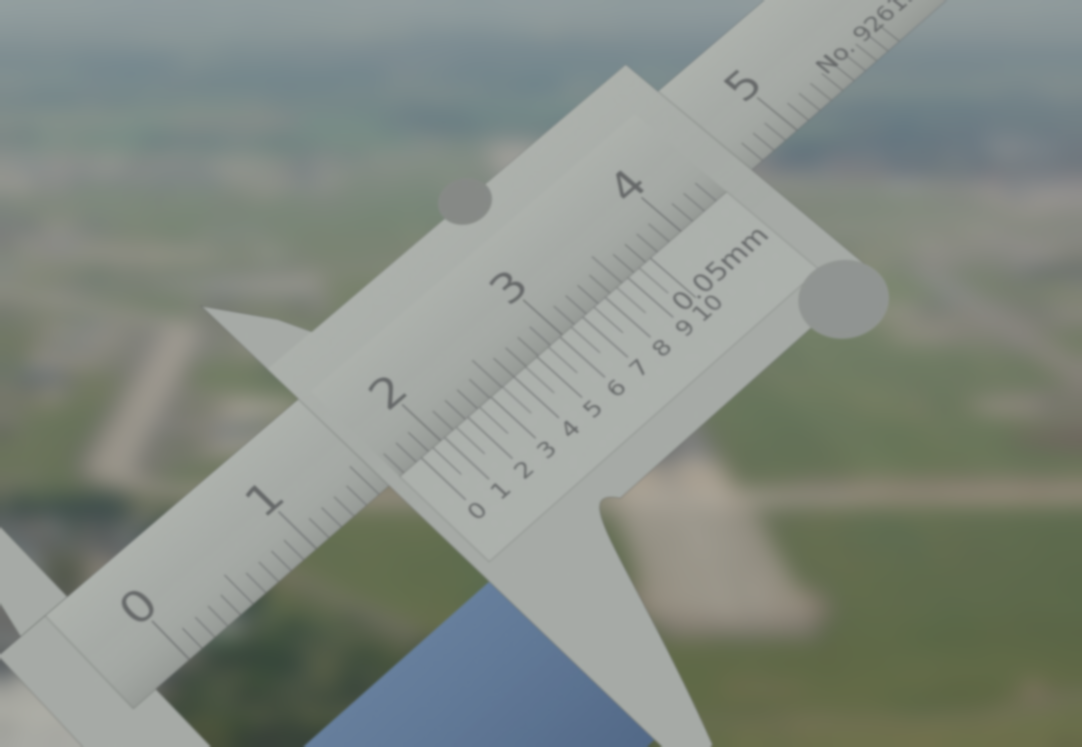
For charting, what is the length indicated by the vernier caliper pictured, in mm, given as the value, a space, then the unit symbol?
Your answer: 18.4 mm
